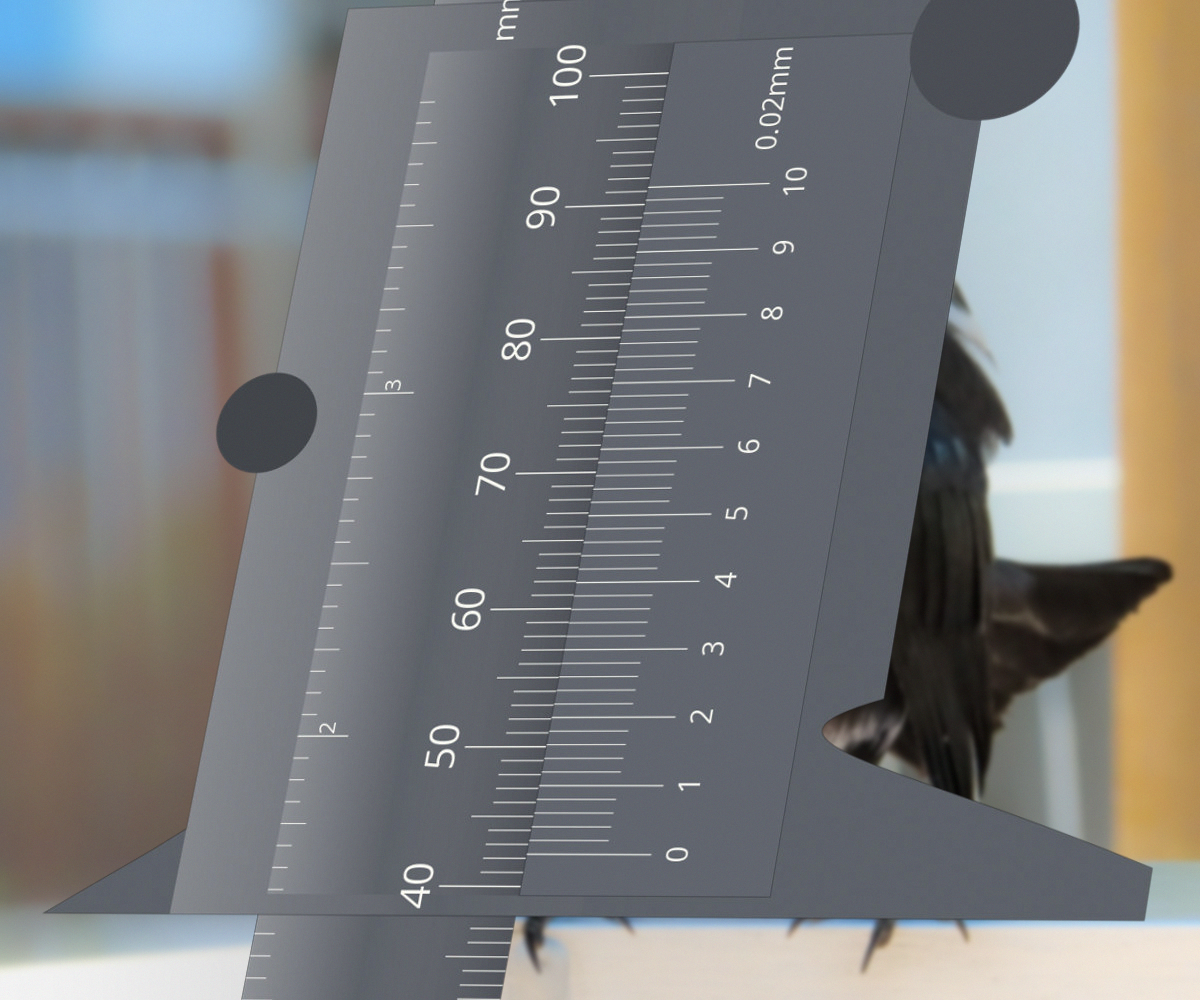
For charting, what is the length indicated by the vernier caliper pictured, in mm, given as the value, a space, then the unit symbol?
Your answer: 42.3 mm
